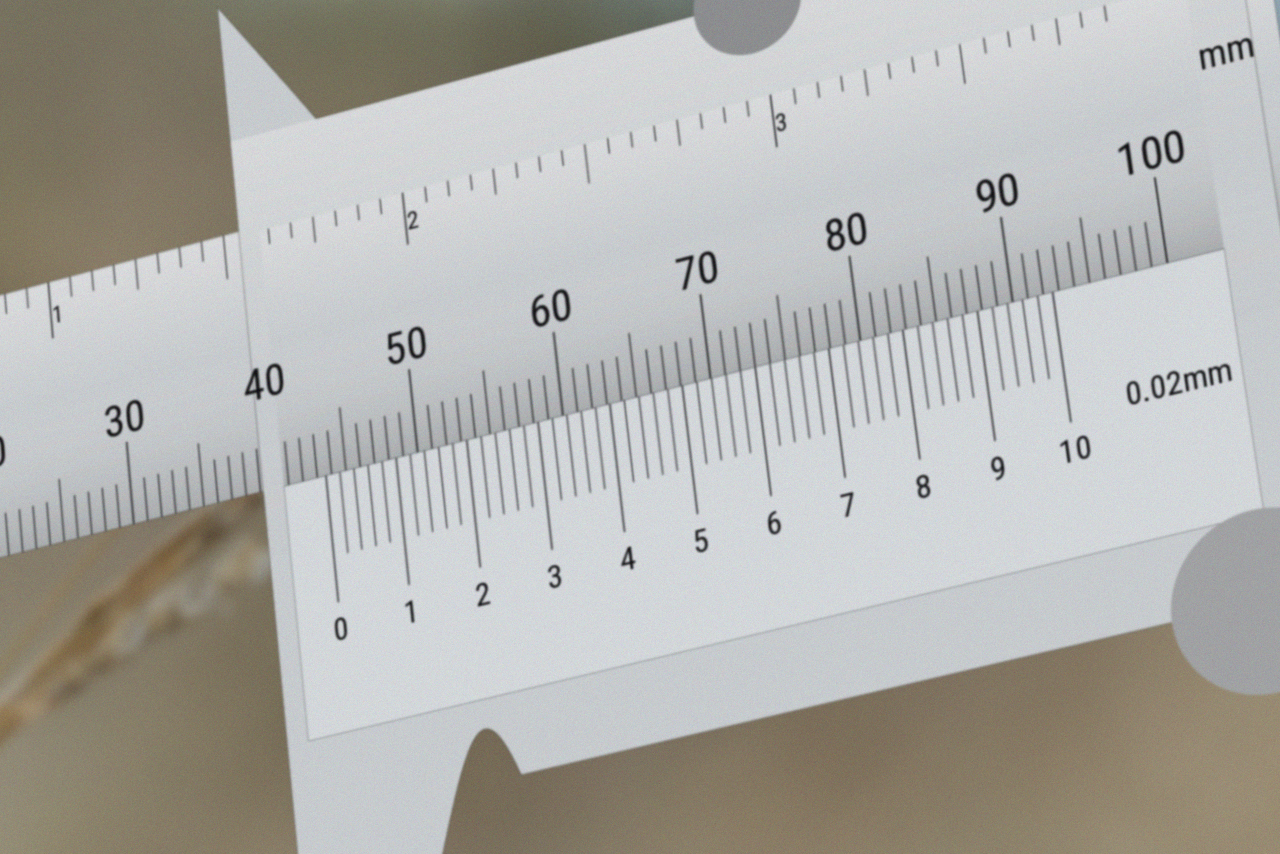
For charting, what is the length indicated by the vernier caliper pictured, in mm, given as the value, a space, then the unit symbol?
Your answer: 43.6 mm
